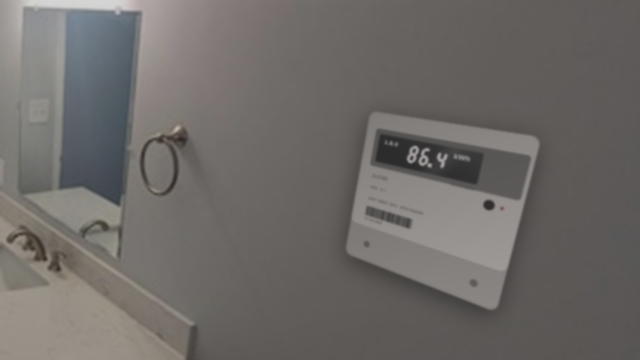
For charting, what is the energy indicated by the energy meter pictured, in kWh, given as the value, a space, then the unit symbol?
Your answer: 86.4 kWh
